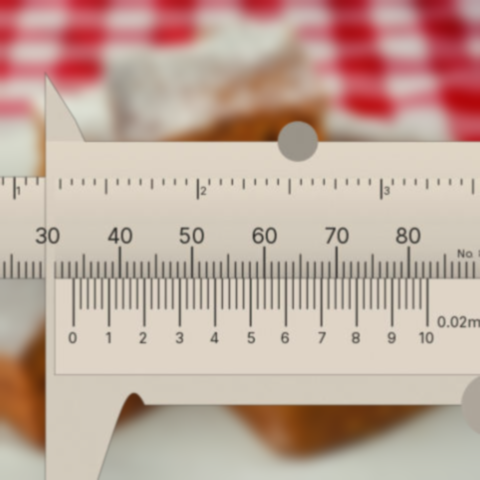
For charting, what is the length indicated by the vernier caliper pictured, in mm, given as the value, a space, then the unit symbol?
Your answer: 33.6 mm
